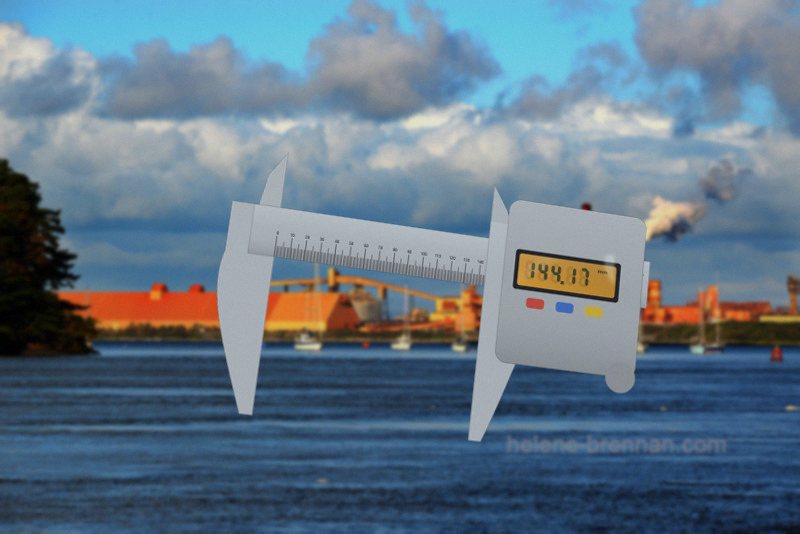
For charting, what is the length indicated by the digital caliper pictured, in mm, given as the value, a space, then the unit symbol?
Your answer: 144.17 mm
